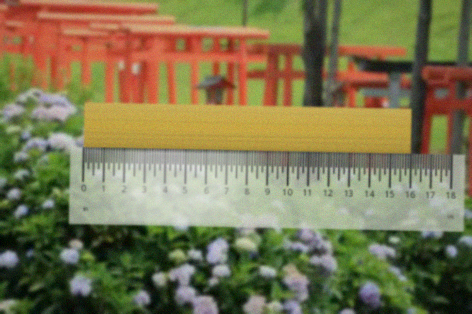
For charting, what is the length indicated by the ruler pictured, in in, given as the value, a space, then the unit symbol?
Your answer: 16 in
